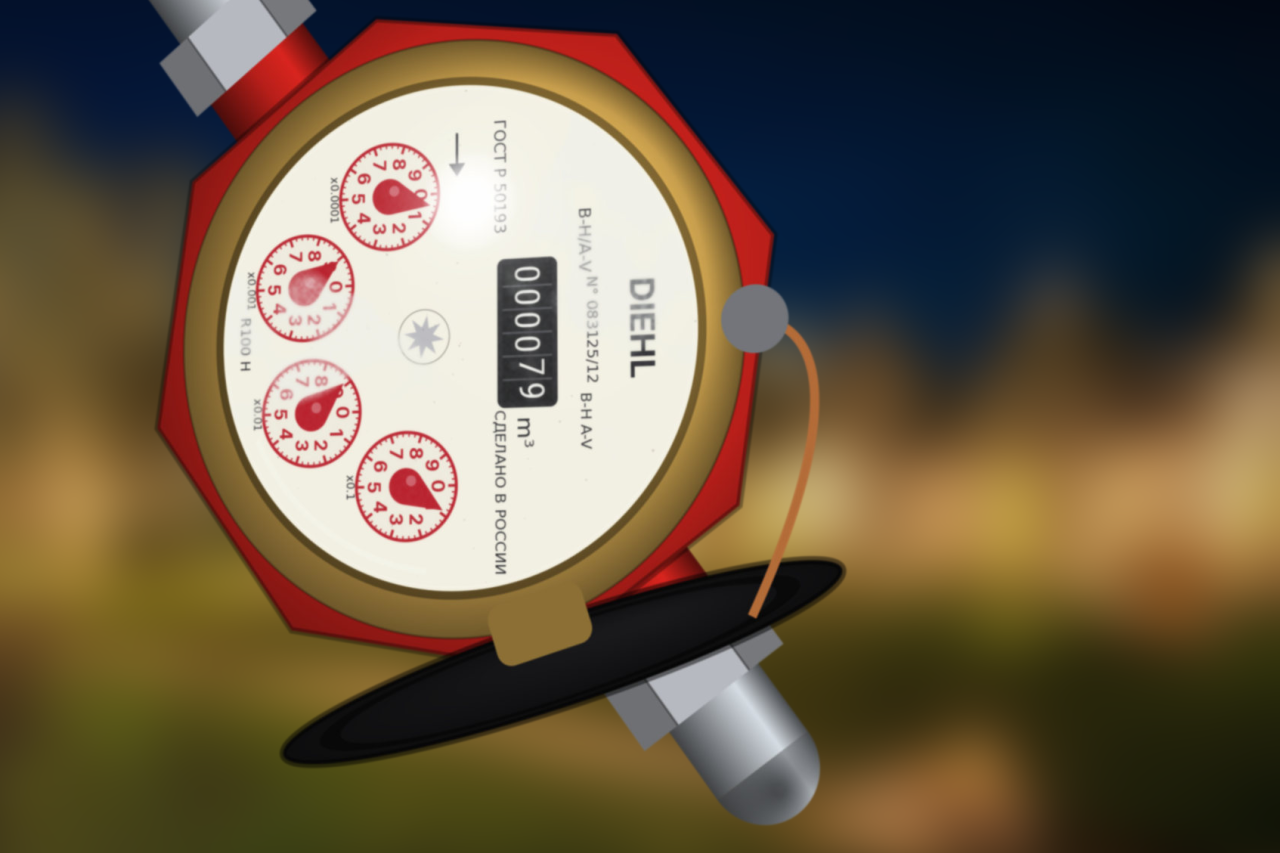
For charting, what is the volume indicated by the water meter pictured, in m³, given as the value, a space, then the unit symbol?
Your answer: 79.0890 m³
